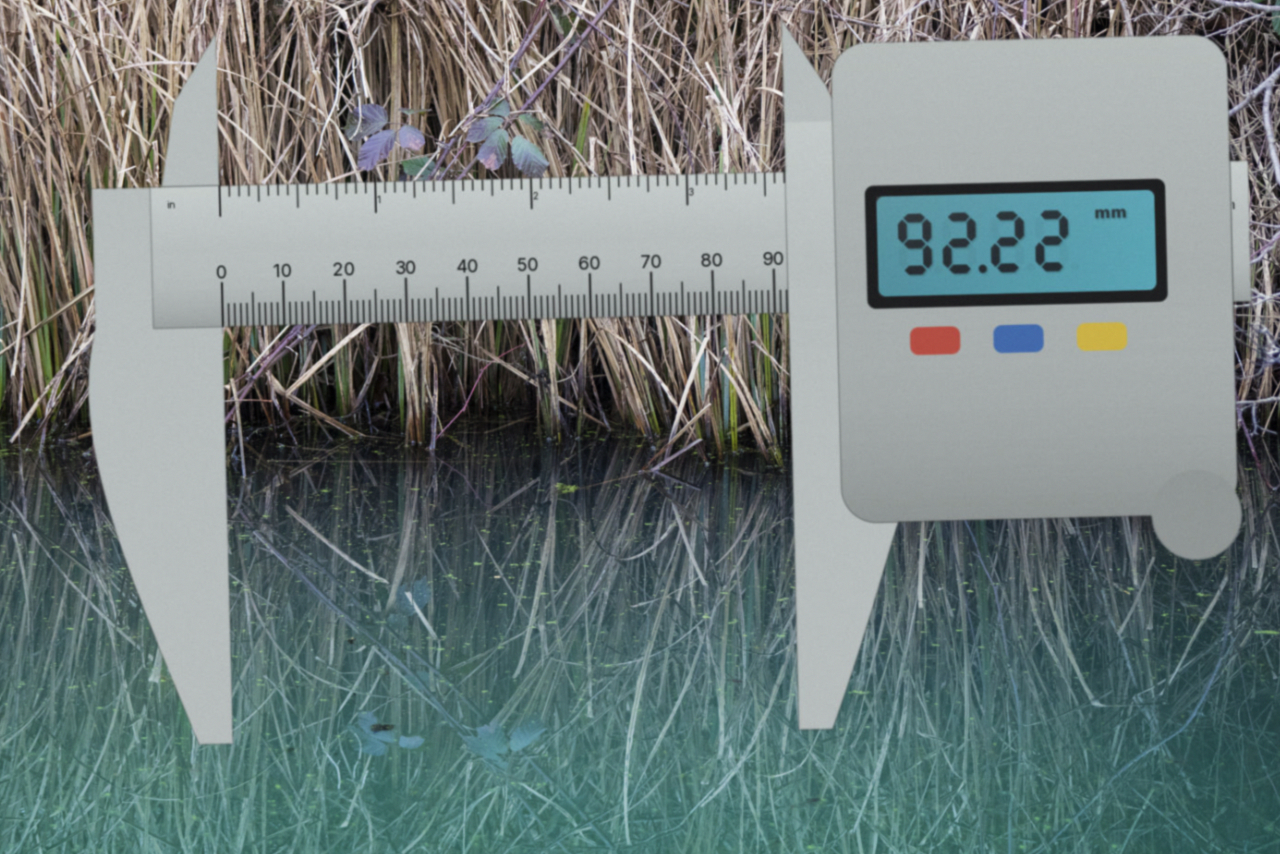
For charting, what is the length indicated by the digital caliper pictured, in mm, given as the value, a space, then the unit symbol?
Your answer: 92.22 mm
